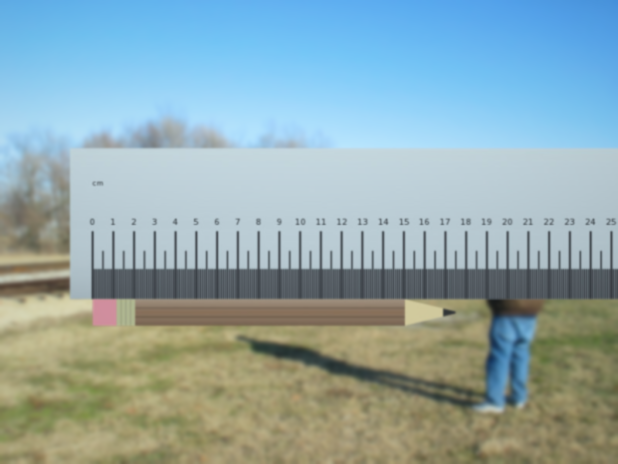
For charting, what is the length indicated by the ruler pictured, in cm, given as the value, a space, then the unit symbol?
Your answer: 17.5 cm
